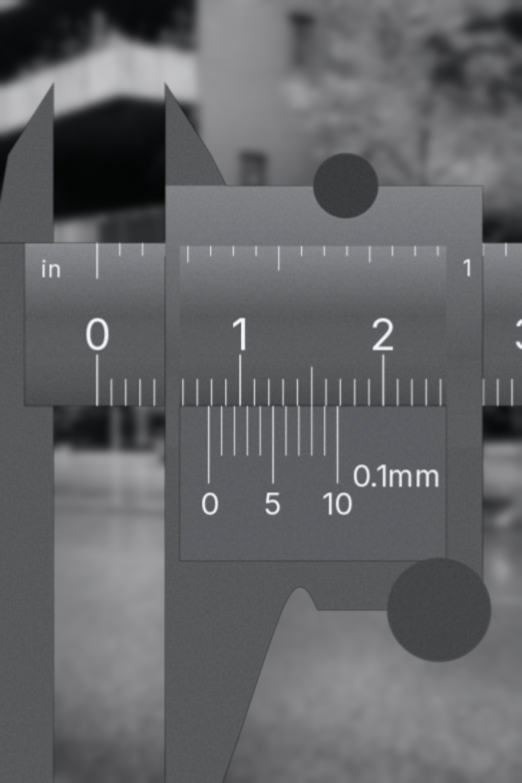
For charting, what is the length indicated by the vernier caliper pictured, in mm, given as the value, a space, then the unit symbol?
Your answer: 7.8 mm
